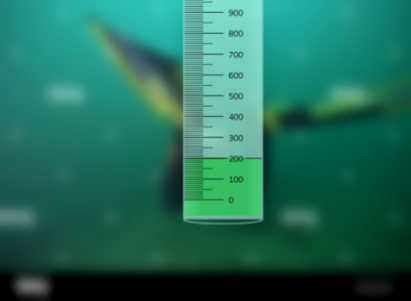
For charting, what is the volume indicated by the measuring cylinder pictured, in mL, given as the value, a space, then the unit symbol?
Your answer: 200 mL
